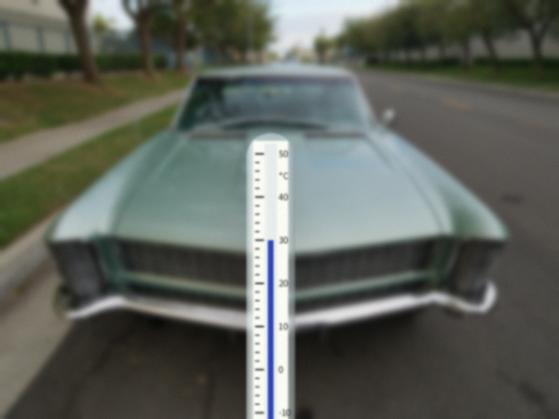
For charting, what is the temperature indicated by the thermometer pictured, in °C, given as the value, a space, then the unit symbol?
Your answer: 30 °C
